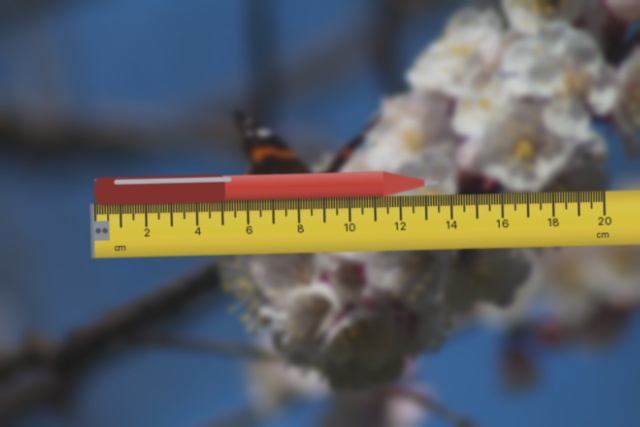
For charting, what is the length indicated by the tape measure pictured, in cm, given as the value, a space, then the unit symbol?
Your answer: 13.5 cm
